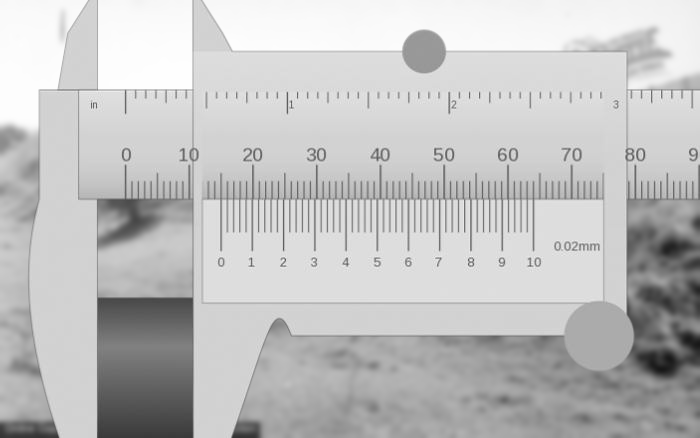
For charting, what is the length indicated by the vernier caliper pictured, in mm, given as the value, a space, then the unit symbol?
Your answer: 15.0 mm
